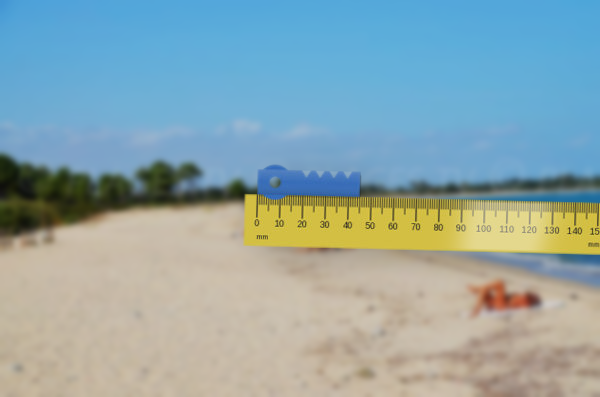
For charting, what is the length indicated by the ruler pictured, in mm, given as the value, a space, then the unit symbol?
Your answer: 45 mm
